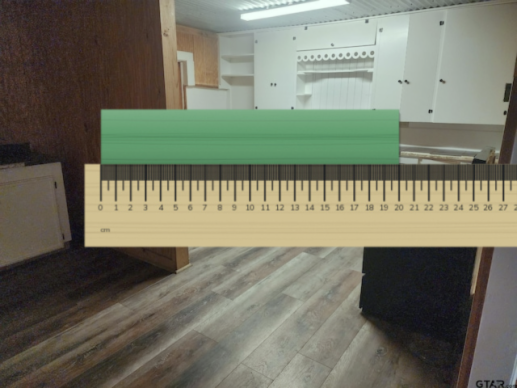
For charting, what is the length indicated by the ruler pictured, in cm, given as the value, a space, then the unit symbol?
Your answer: 20 cm
